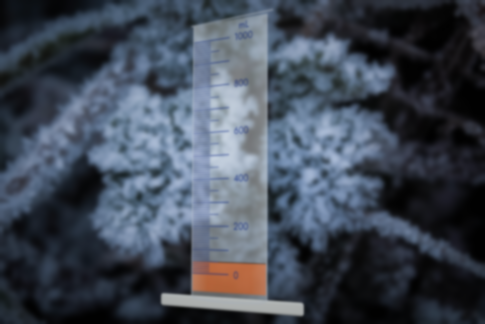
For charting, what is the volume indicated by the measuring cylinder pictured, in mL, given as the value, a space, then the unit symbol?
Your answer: 50 mL
